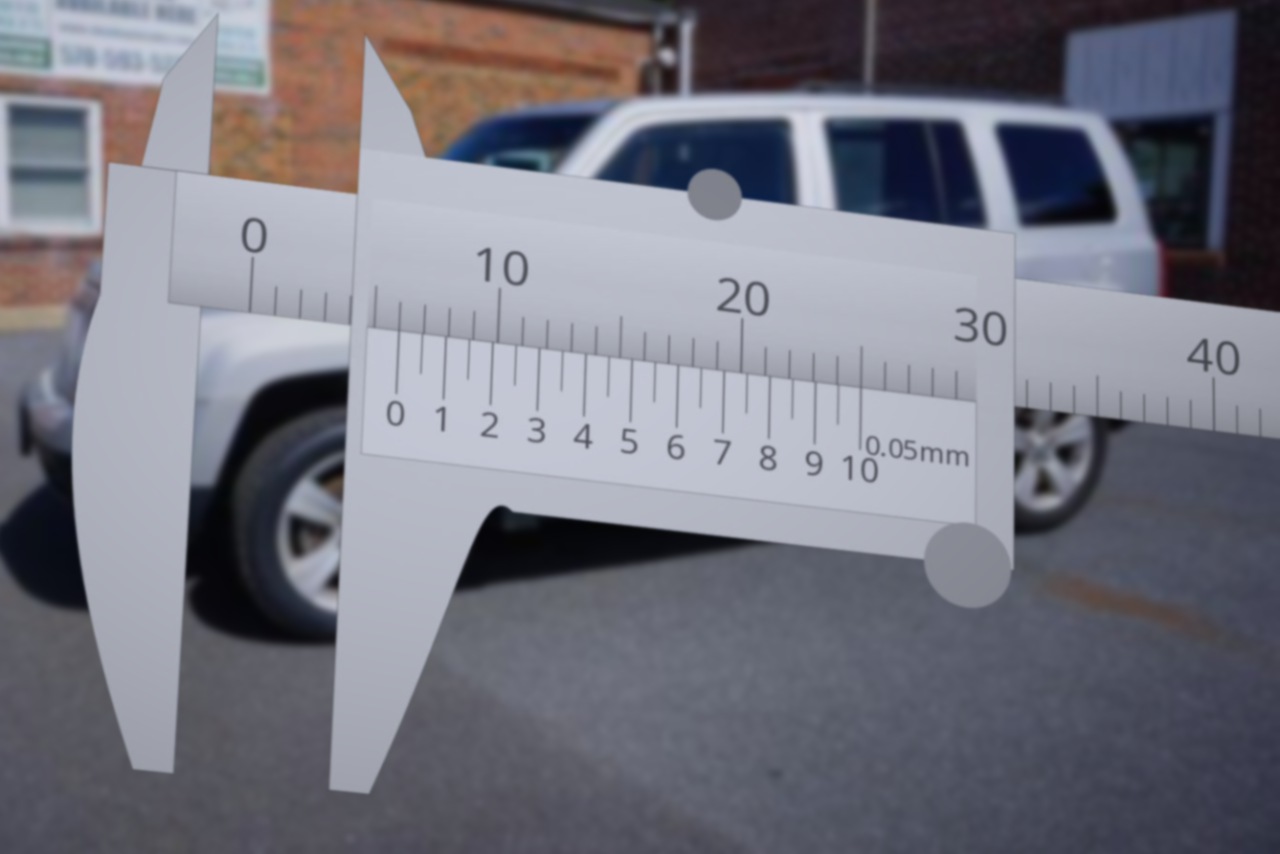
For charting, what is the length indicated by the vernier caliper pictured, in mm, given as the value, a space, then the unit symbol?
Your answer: 6.0 mm
